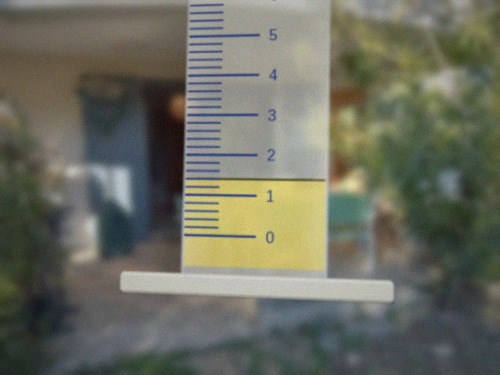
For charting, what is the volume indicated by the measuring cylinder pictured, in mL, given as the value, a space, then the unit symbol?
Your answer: 1.4 mL
